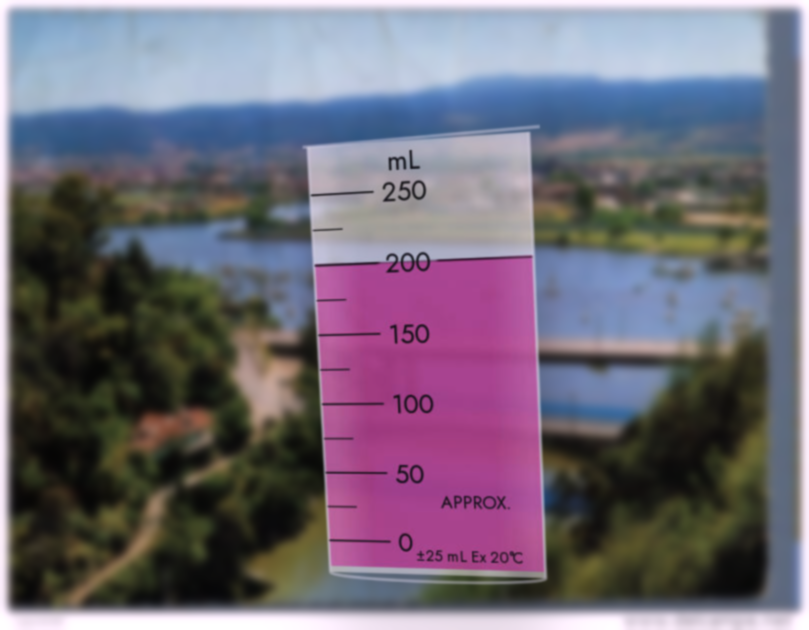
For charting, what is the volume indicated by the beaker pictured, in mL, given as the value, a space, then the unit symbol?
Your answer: 200 mL
